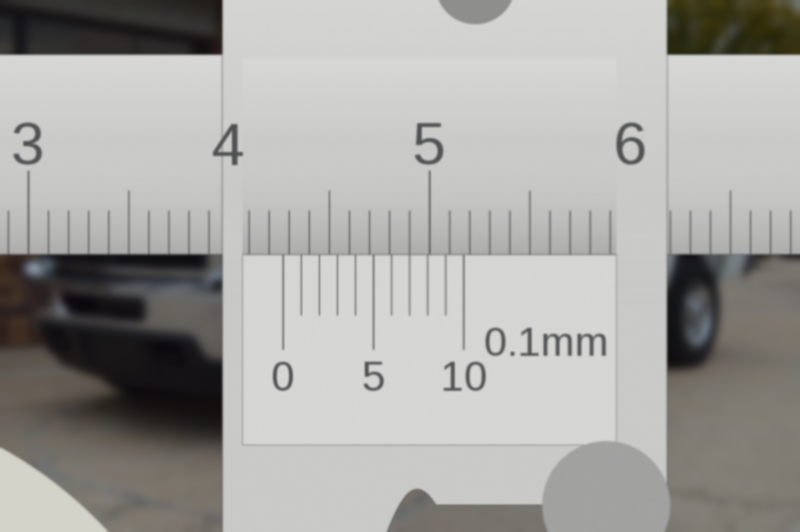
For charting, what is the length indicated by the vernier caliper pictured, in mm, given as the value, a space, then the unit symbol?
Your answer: 42.7 mm
